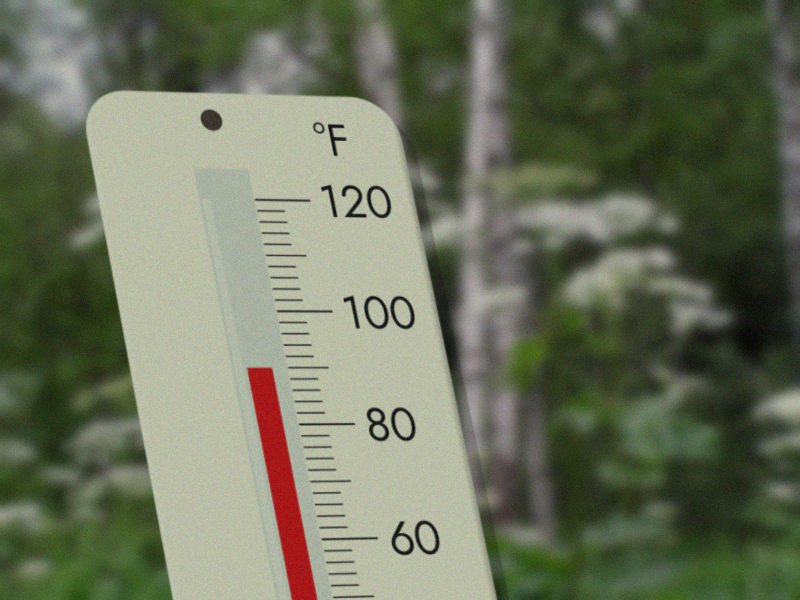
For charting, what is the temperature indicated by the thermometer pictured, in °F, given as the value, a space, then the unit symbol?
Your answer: 90 °F
